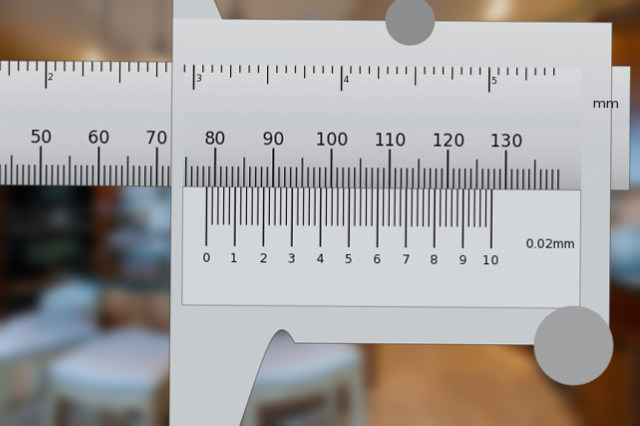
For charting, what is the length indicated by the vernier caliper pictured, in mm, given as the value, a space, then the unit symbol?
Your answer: 78.6 mm
